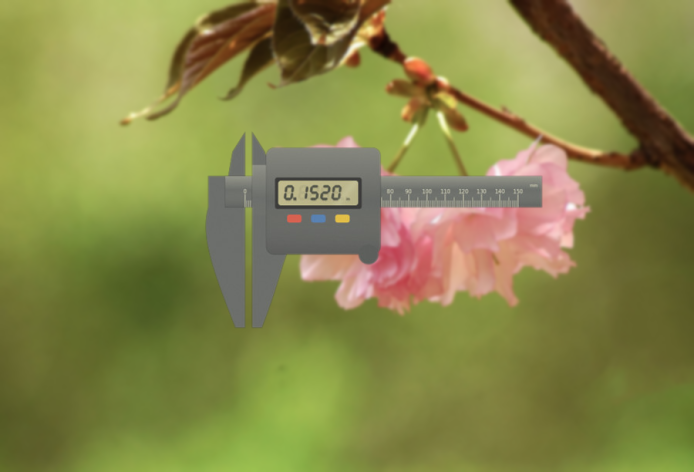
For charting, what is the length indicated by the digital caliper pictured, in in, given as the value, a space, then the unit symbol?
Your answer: 0.1520 in
